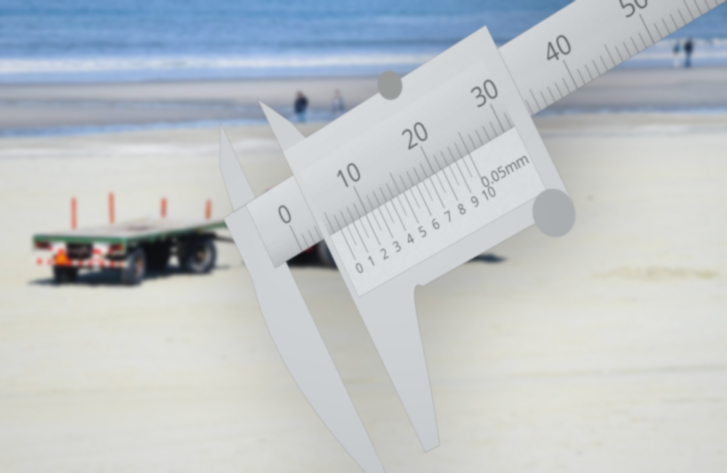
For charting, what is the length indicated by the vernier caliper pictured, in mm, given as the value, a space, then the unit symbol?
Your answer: 6.0 mm
